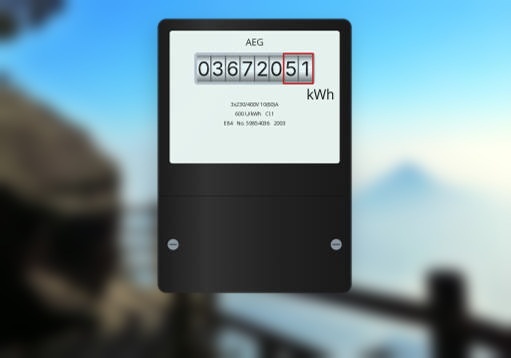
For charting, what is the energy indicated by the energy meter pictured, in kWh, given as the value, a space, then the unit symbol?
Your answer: 36720.51 kWh
